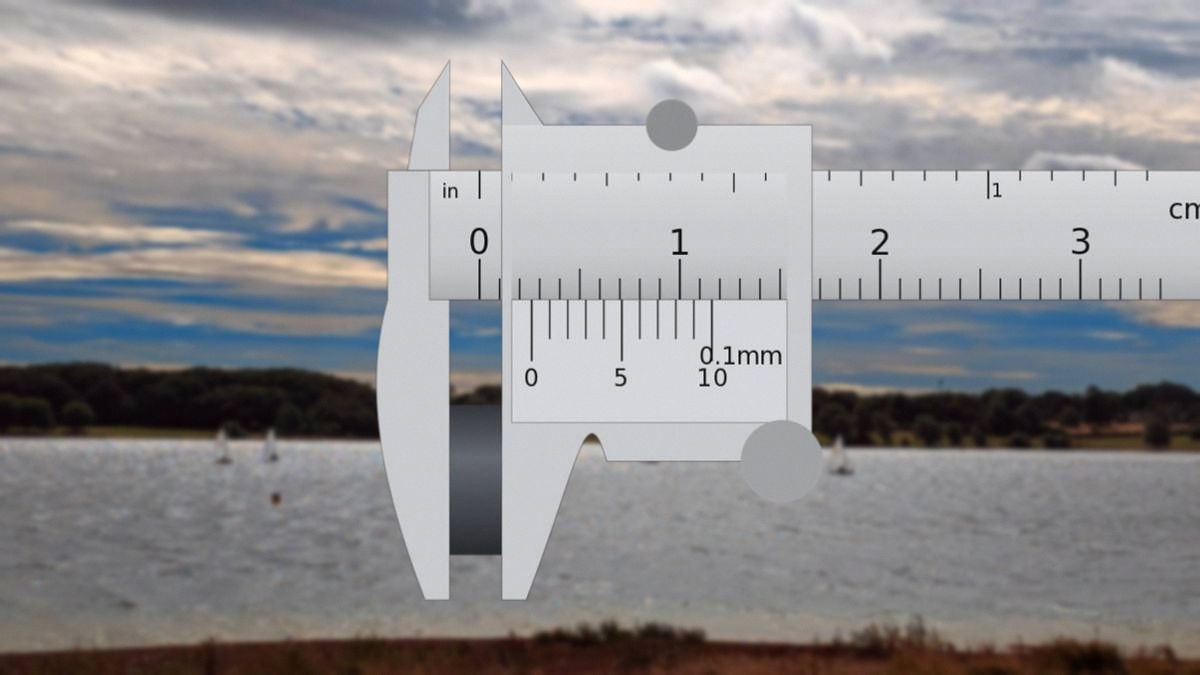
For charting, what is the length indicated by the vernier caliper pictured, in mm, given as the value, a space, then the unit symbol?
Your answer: 2.6 mm
